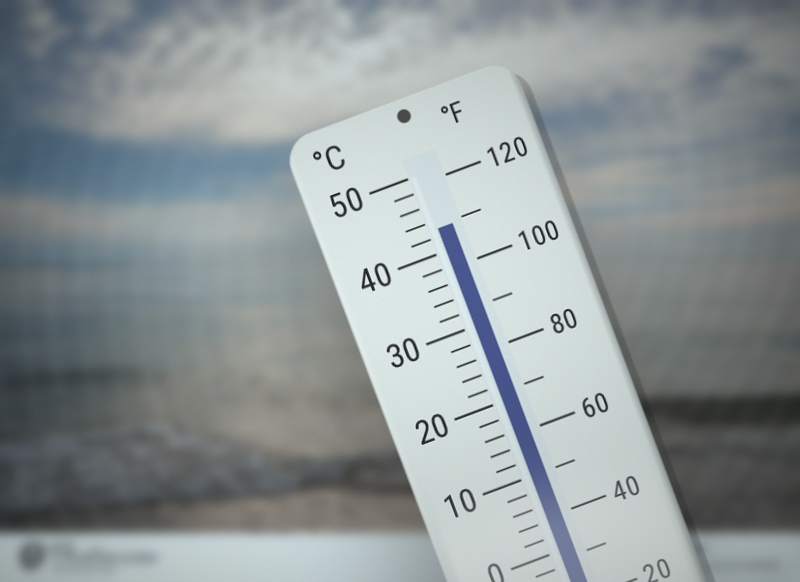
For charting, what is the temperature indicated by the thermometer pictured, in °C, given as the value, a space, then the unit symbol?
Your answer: 43 °C
